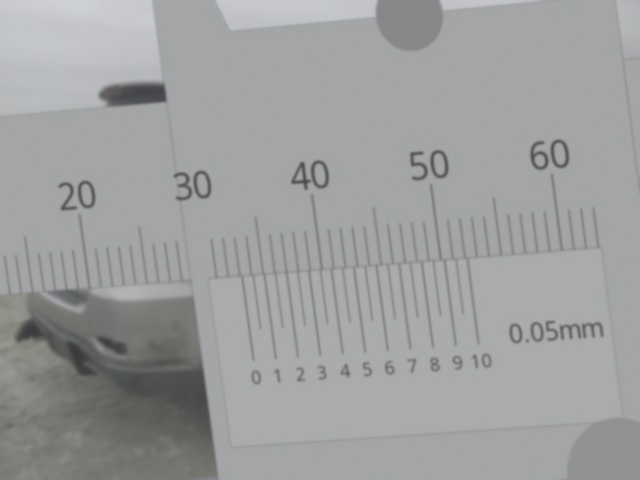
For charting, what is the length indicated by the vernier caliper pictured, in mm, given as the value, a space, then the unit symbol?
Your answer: 33.2 mm
